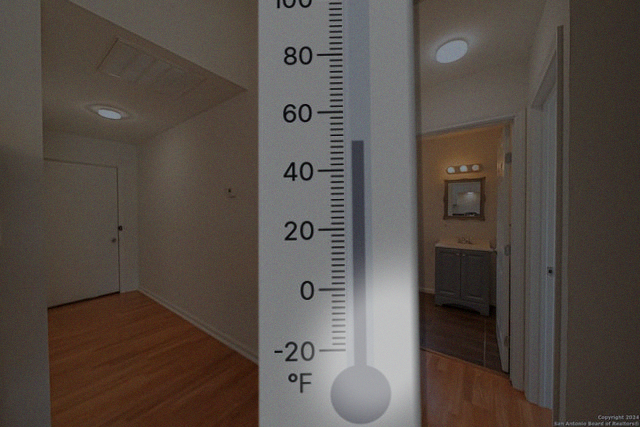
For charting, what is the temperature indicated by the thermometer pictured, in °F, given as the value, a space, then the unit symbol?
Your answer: 50 °F
